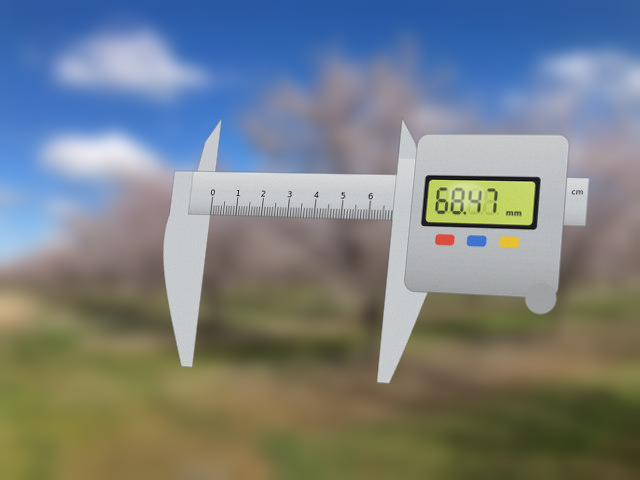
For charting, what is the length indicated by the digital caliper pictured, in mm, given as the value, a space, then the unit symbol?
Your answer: 68.47 mm
